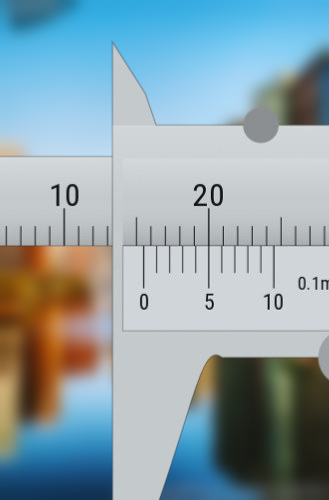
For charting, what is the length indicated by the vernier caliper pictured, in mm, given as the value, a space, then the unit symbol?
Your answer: 15.5 mm
